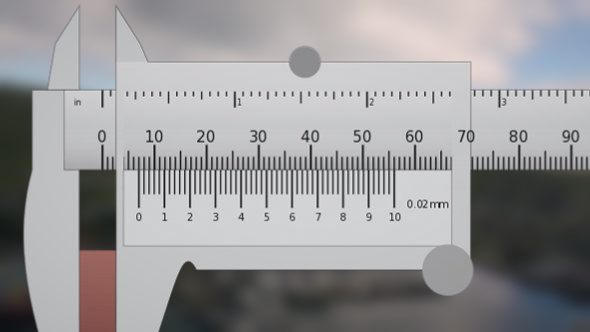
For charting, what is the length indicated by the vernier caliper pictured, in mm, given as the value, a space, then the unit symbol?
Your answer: 7.0 mm
